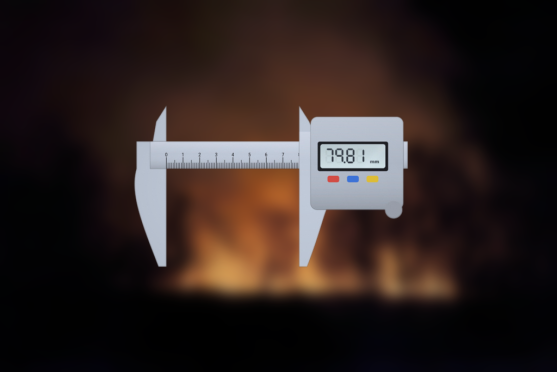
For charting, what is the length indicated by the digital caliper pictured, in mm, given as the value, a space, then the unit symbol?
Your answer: 79.81 mm
